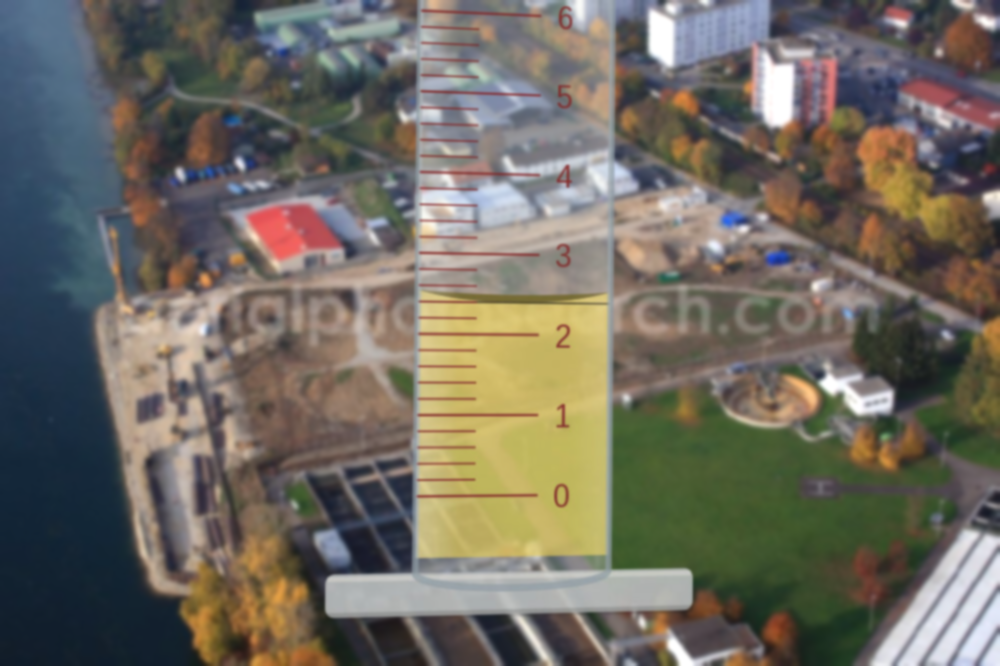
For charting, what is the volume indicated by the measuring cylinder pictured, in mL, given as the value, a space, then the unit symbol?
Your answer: 2.4 mL
